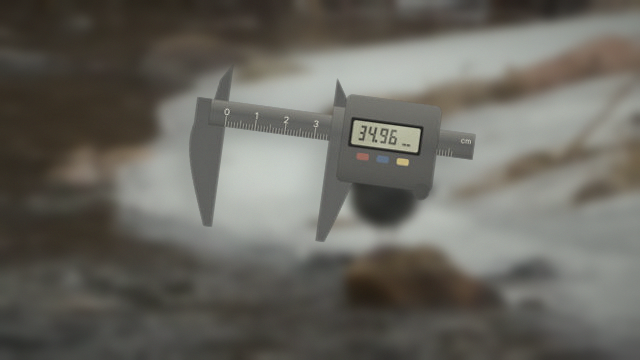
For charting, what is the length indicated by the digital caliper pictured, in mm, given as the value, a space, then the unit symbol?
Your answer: 34.96 mm
